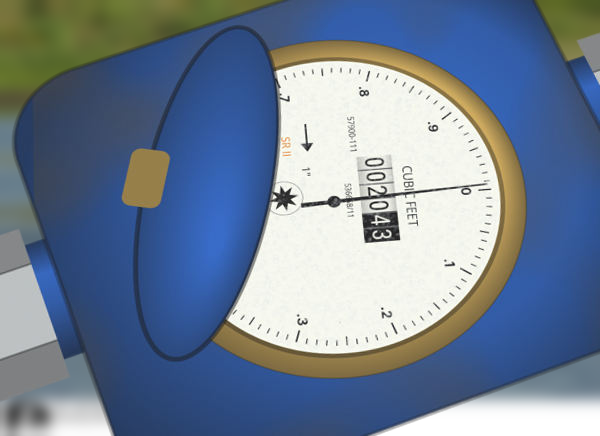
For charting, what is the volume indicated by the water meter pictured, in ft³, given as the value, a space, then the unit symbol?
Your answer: 2042.99 ft³
